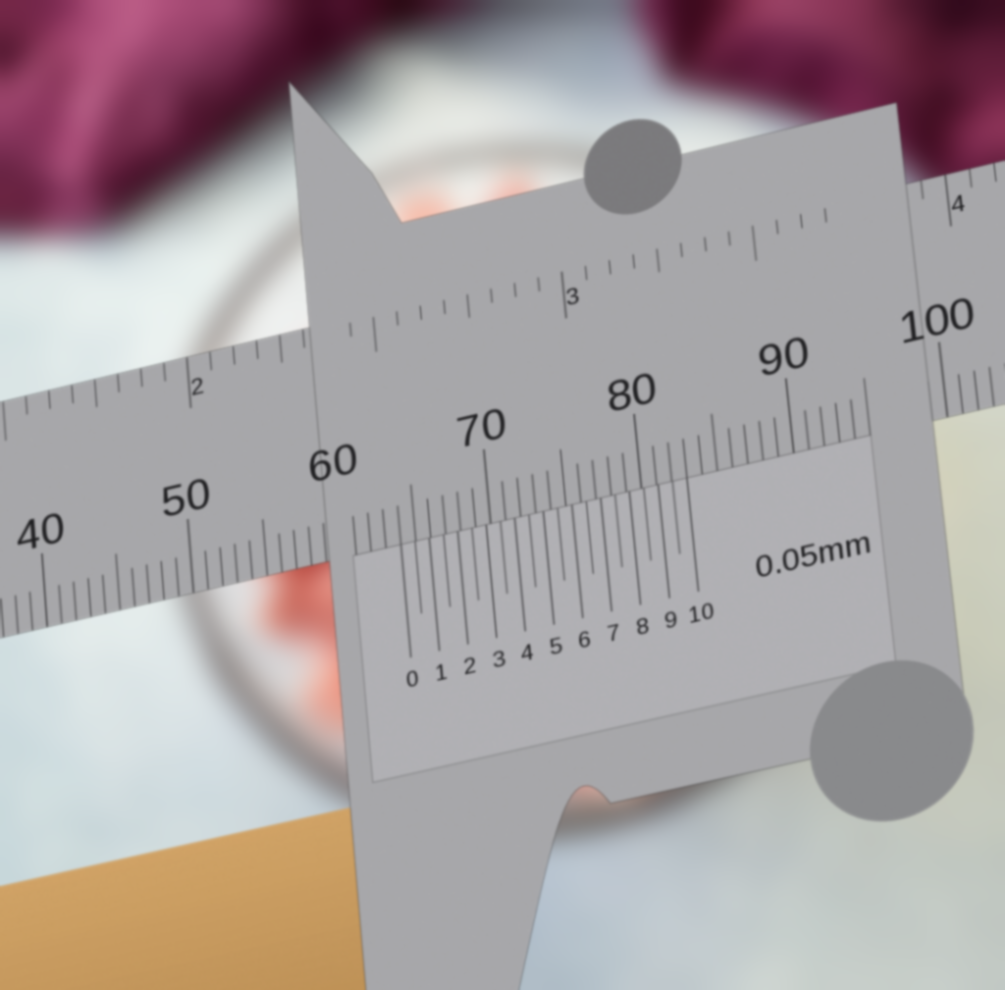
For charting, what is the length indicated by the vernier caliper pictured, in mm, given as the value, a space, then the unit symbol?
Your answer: 64.0 mm
